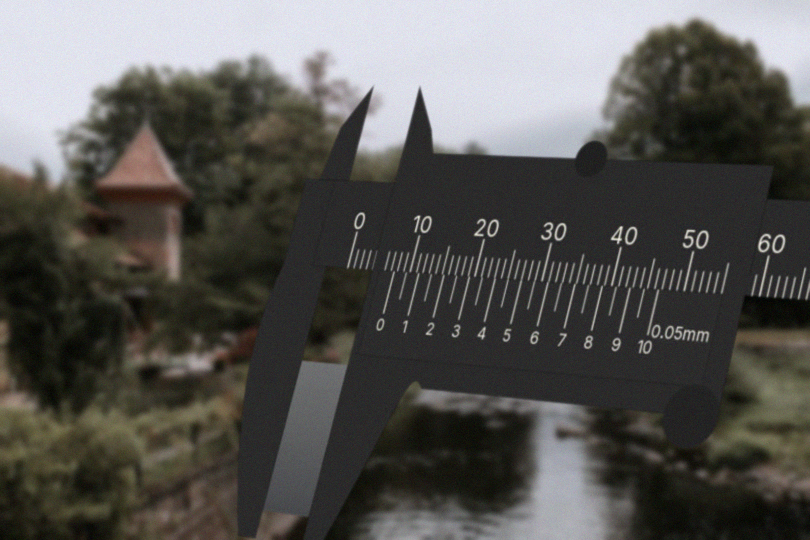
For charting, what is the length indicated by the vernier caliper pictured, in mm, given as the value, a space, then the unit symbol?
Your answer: 7.5 mm
